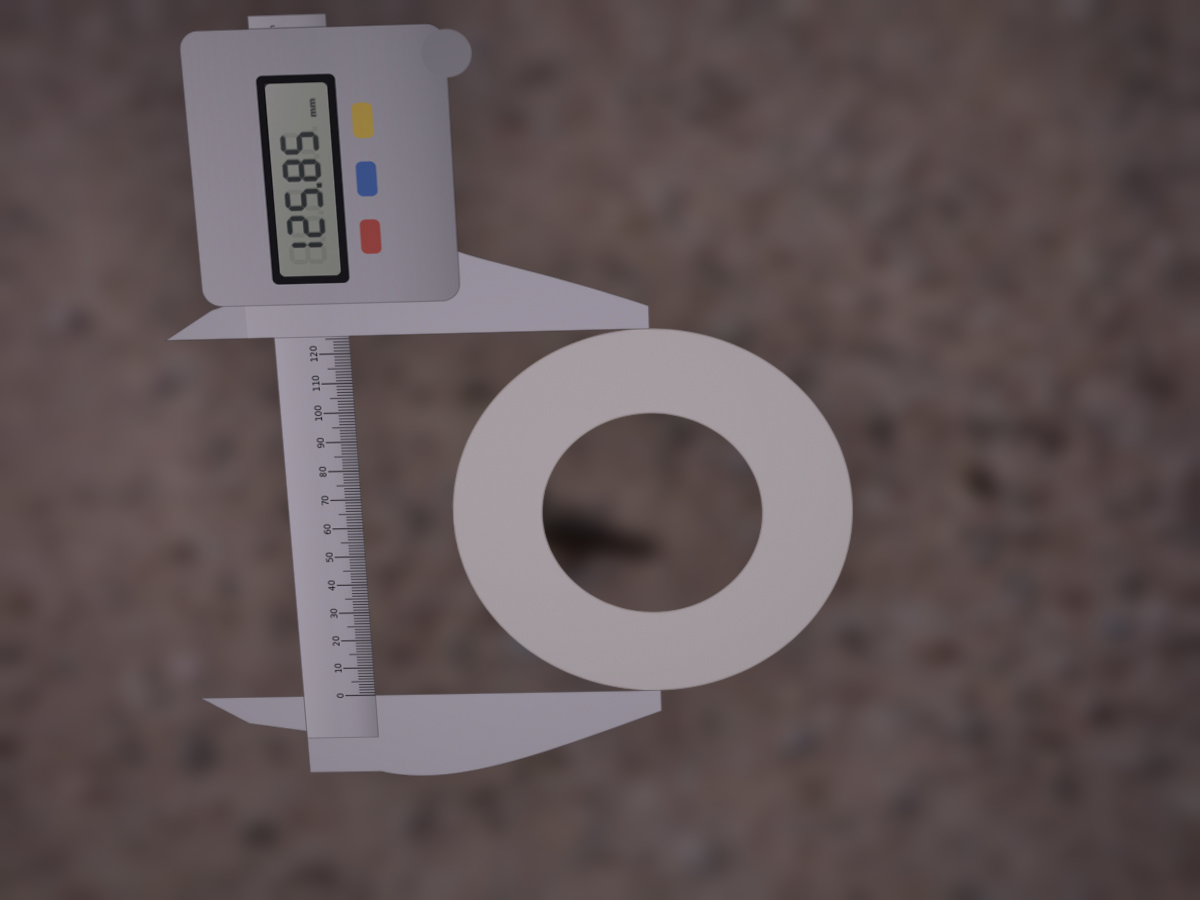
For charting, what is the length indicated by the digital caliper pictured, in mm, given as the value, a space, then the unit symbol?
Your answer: 125.85 mm
